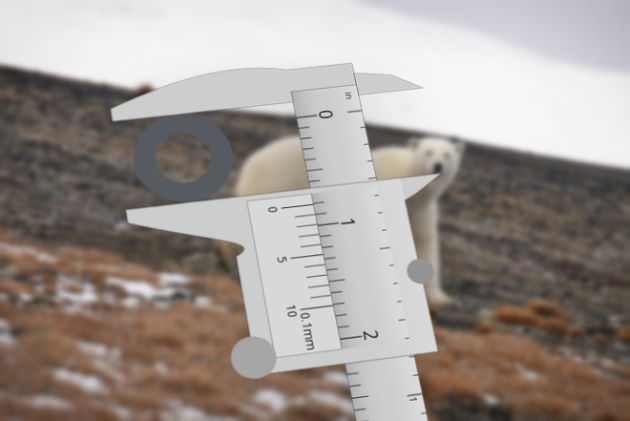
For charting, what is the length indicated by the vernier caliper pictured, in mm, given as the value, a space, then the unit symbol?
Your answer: 8.1 mm
